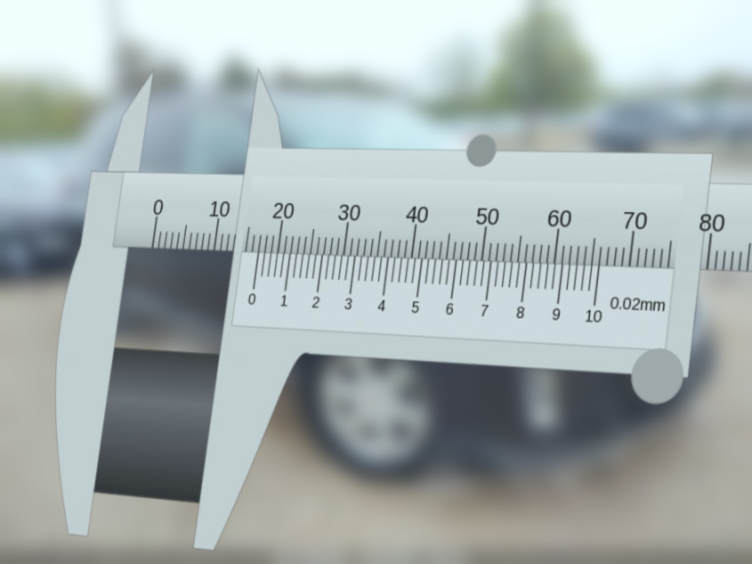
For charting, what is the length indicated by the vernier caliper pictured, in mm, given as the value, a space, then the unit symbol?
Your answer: 17.0 mm
